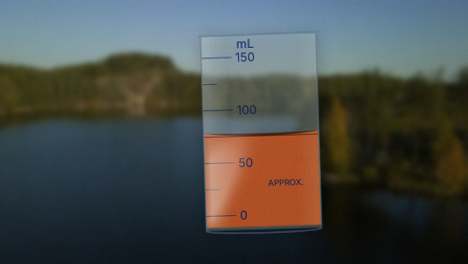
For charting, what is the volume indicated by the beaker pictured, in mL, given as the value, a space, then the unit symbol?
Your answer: 75 mL
